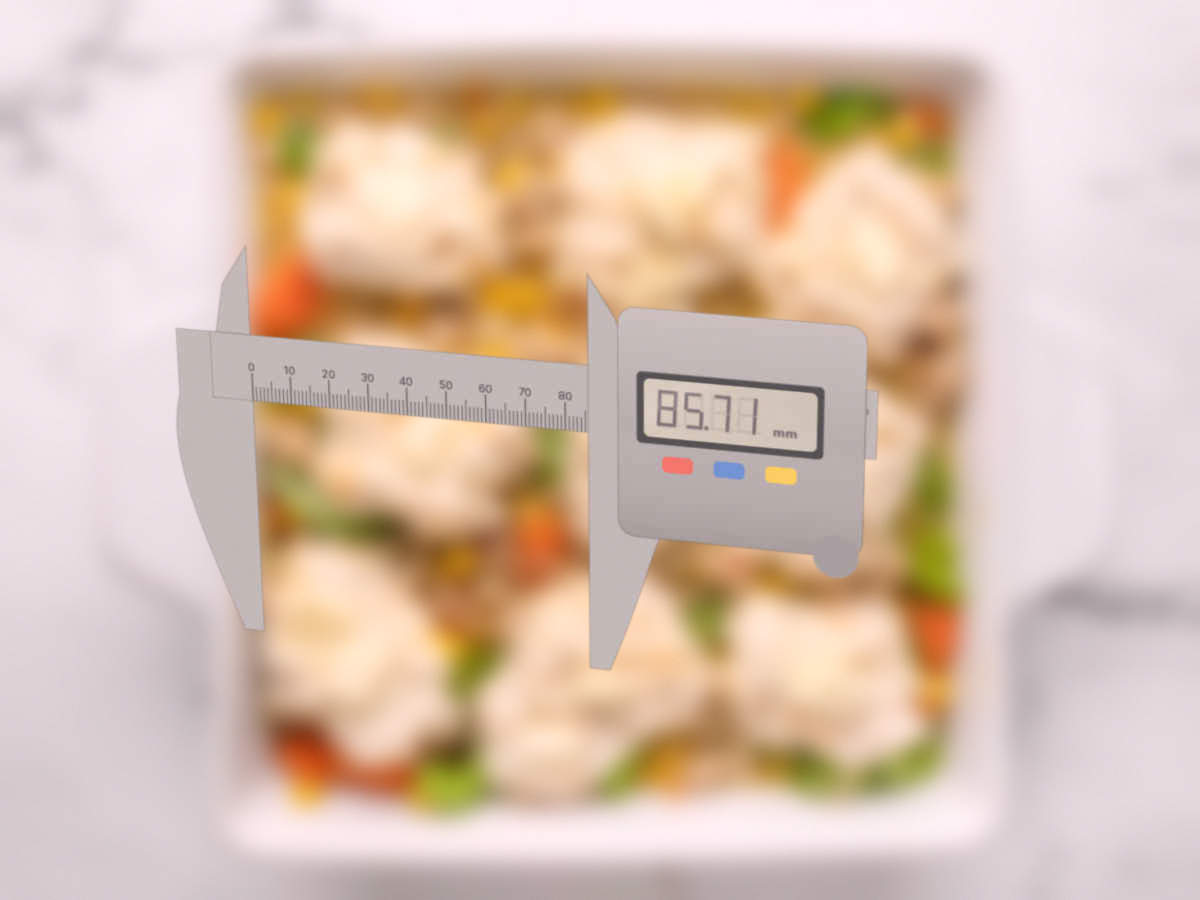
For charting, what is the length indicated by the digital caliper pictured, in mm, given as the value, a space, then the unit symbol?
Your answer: 85.71 mm
